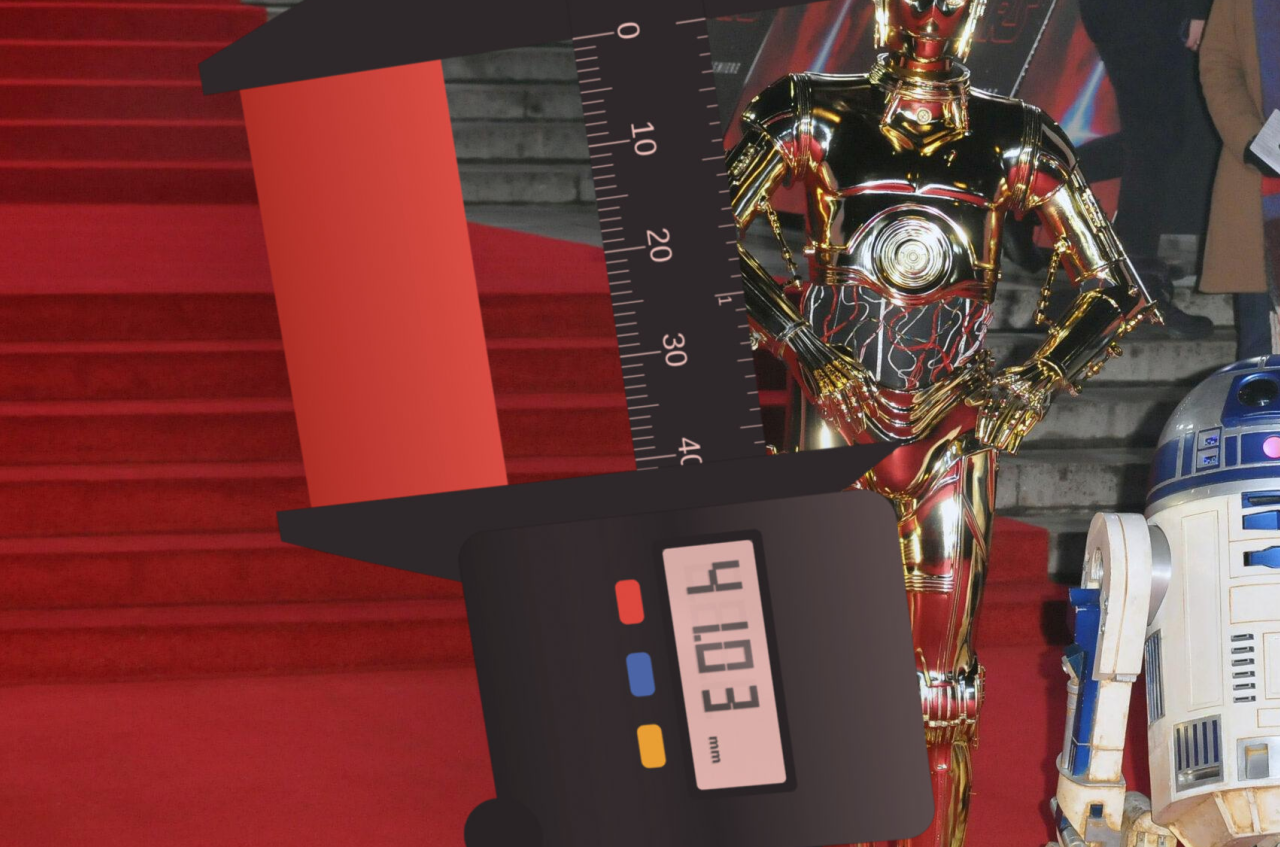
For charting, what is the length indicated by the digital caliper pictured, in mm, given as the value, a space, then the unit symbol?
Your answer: 41.03 mm
